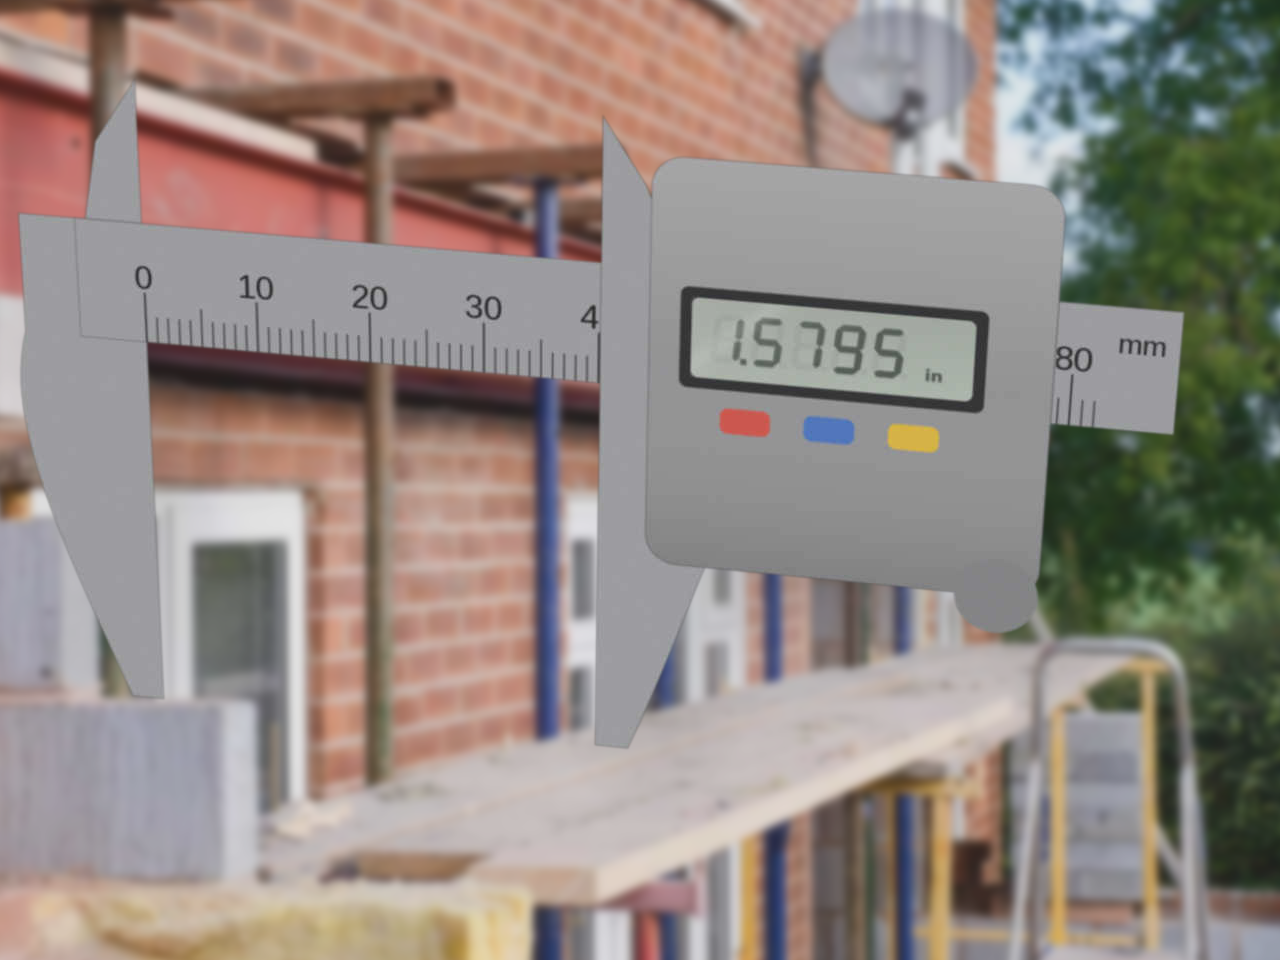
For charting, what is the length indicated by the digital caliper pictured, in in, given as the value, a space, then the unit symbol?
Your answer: 1.5795 in
